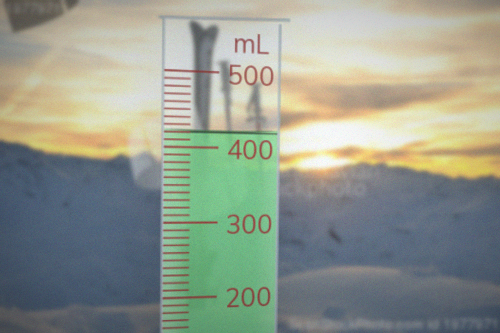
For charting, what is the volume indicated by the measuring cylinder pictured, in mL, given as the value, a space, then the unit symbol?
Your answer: 420 mL
